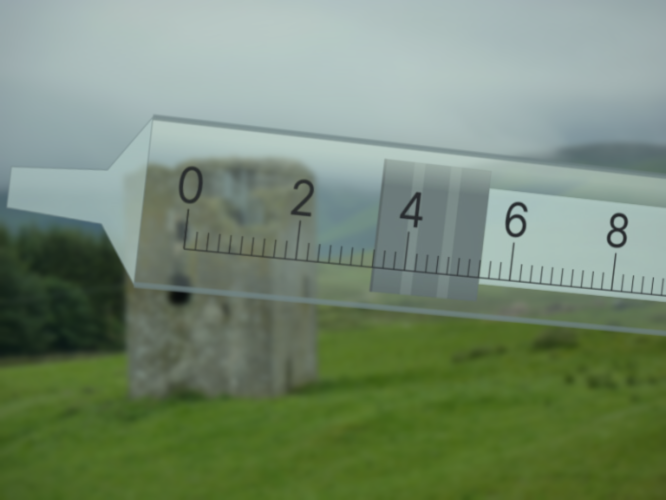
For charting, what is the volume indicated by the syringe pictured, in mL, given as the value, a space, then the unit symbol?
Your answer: 3.4 mL
